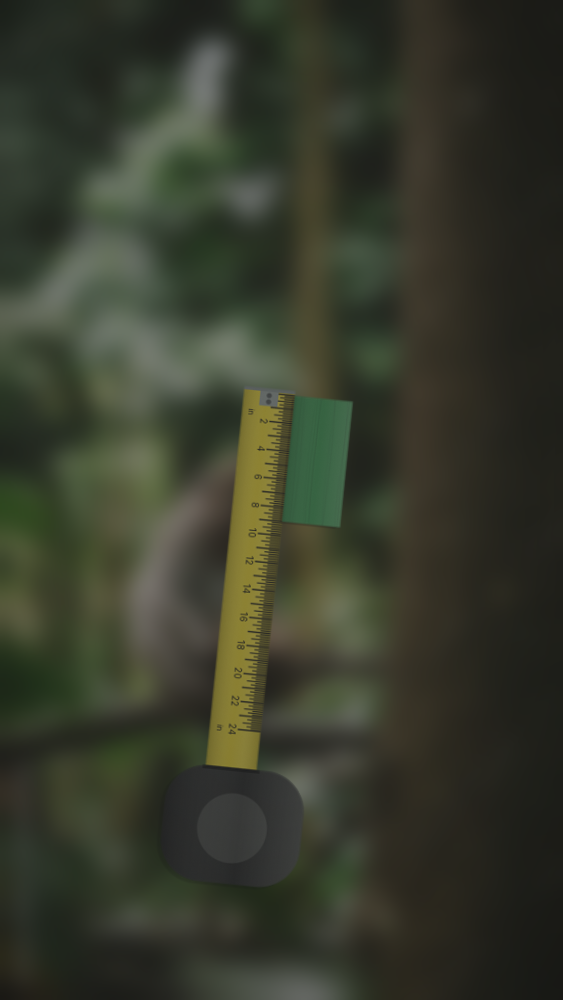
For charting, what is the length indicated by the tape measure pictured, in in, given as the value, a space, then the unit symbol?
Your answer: 9 in
